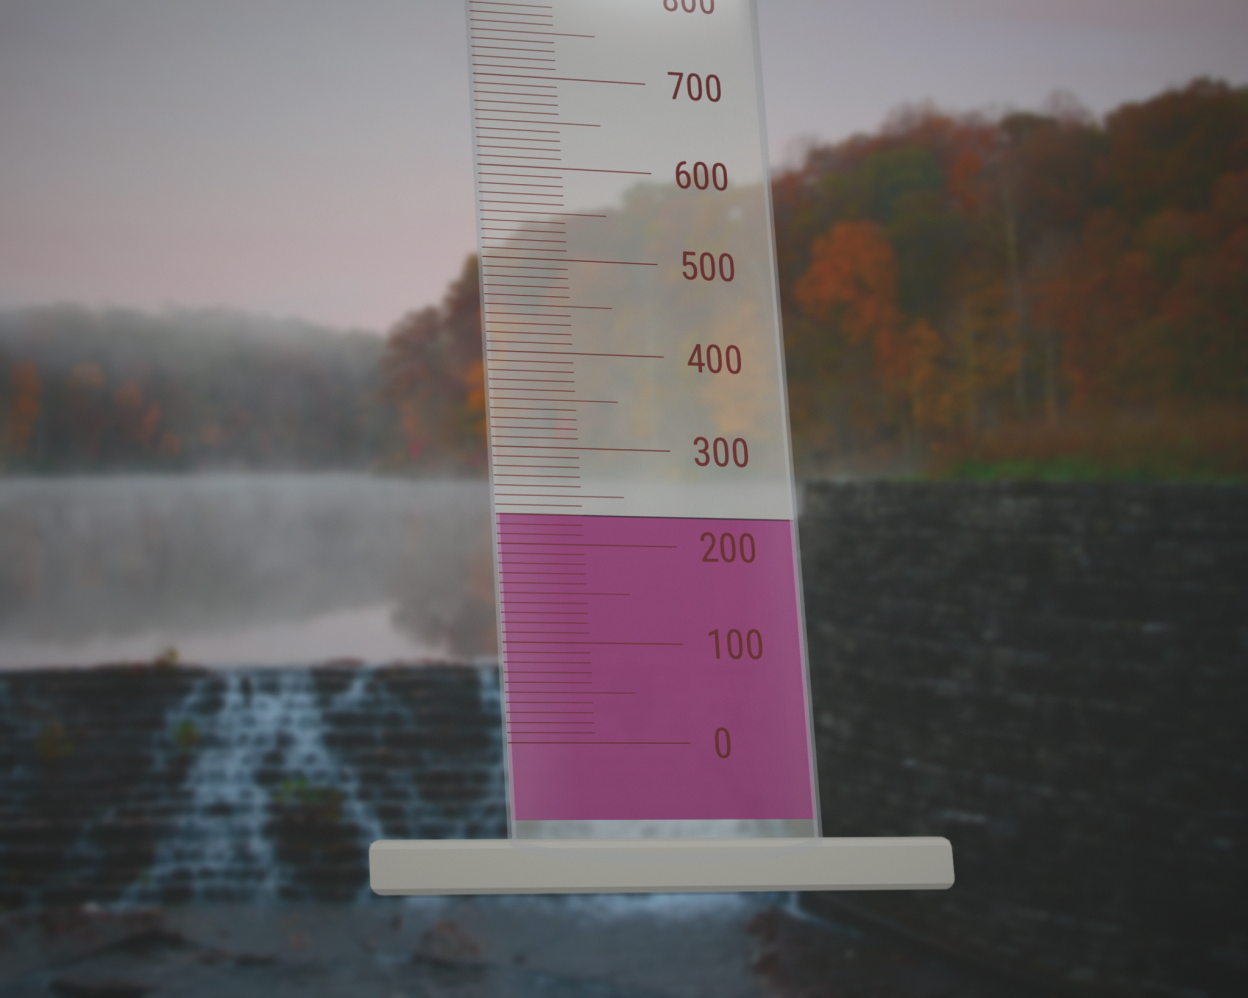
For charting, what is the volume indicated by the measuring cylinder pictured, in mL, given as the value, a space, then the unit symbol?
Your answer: 230 mL
